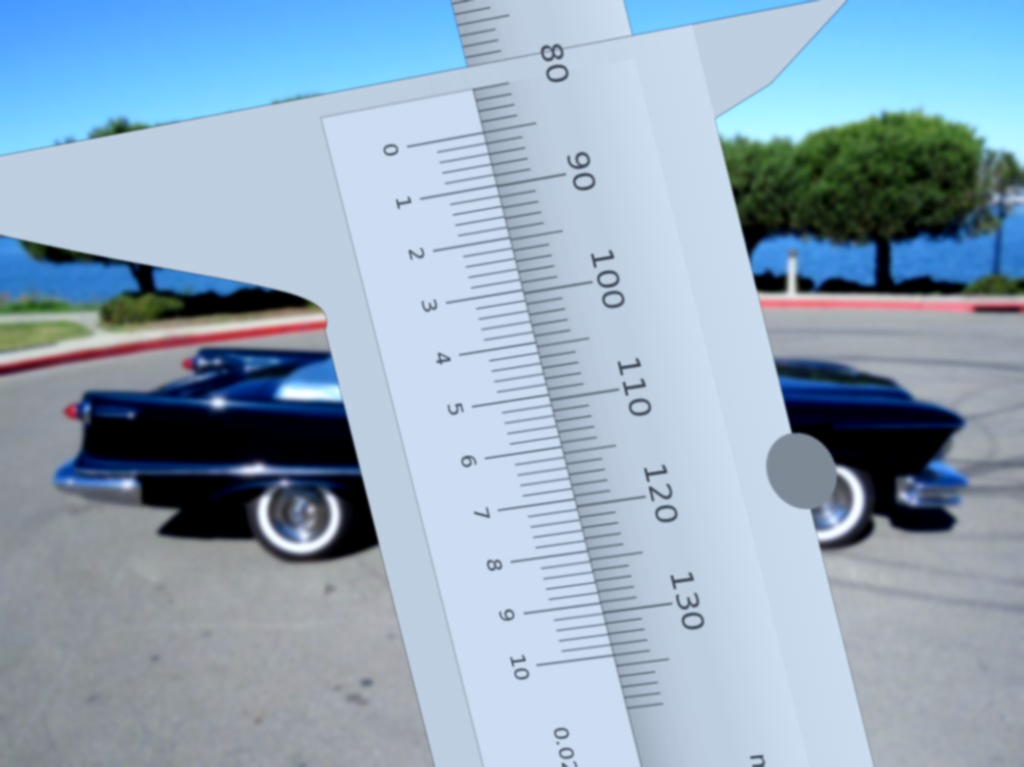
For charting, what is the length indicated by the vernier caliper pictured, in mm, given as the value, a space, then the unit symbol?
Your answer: 85.0 mm
